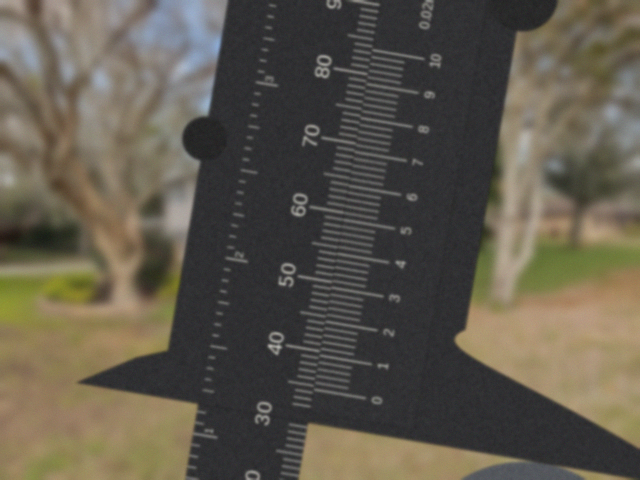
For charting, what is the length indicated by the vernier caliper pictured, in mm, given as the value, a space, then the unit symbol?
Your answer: 34.5 mm
